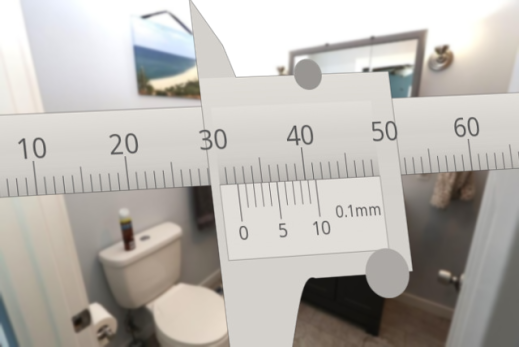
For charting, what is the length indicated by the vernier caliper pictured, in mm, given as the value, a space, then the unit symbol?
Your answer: 32.2 mm
